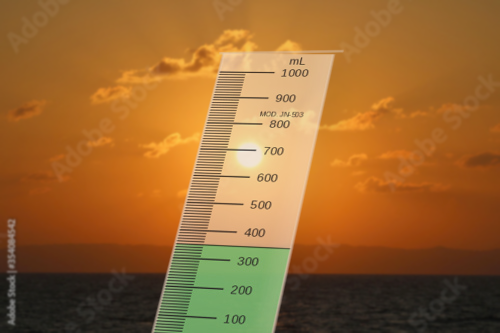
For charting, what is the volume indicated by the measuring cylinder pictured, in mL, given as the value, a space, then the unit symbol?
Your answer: 350 mL
